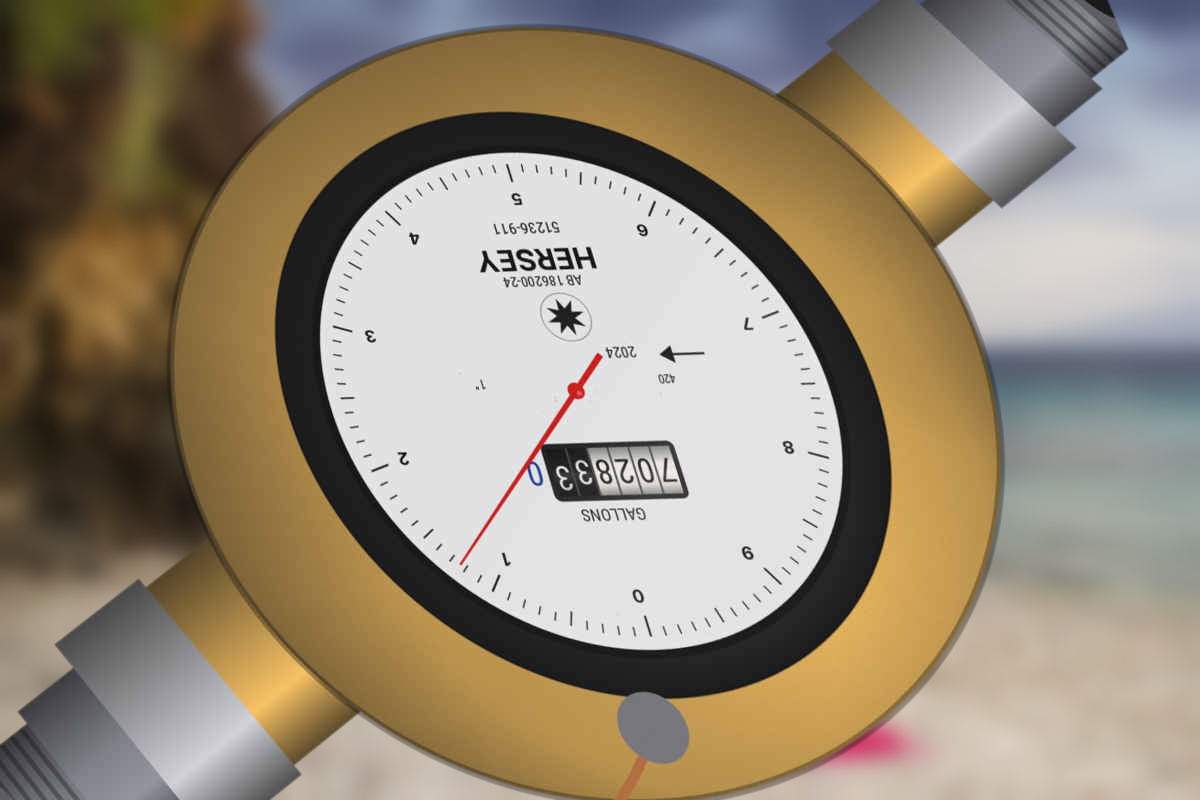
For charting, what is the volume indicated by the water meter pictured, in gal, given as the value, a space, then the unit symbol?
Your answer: 7028331.2 gal
